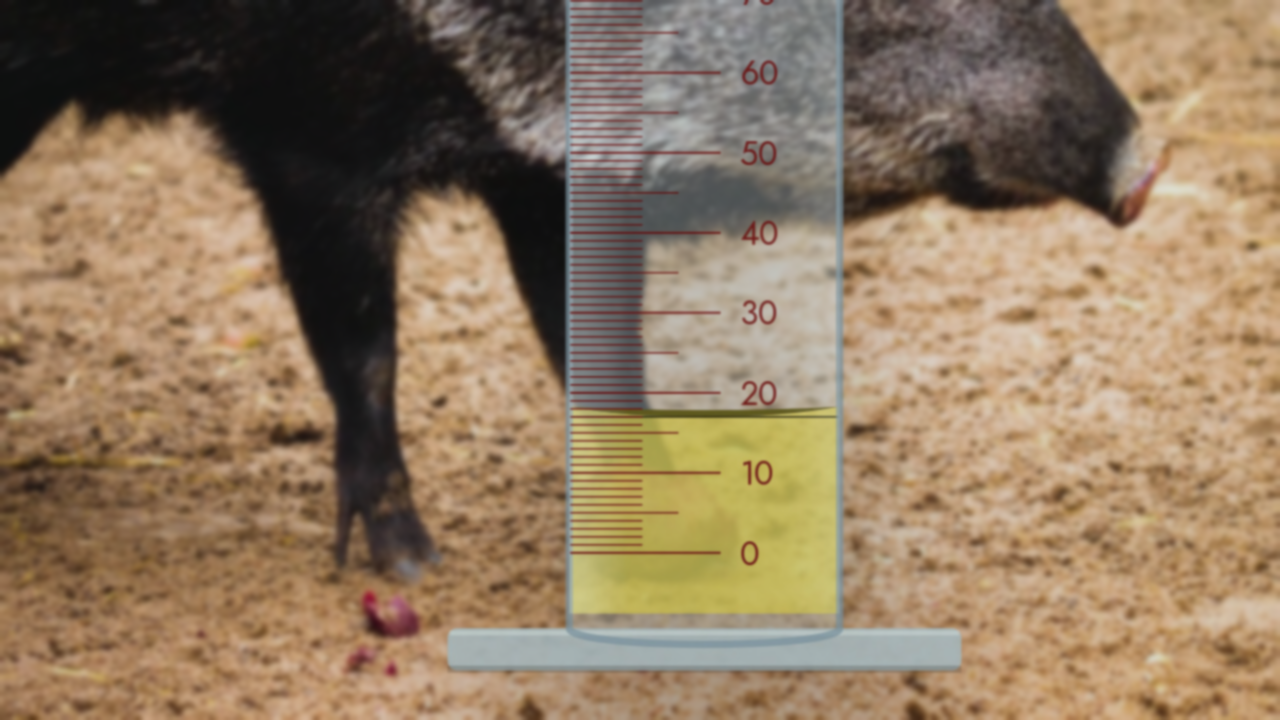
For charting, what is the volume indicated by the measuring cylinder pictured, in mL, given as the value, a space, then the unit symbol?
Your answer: 17 mL
